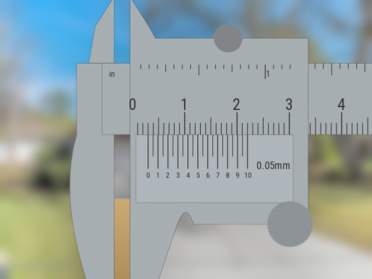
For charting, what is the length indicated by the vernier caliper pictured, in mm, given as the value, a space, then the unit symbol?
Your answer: 3.0 mm
